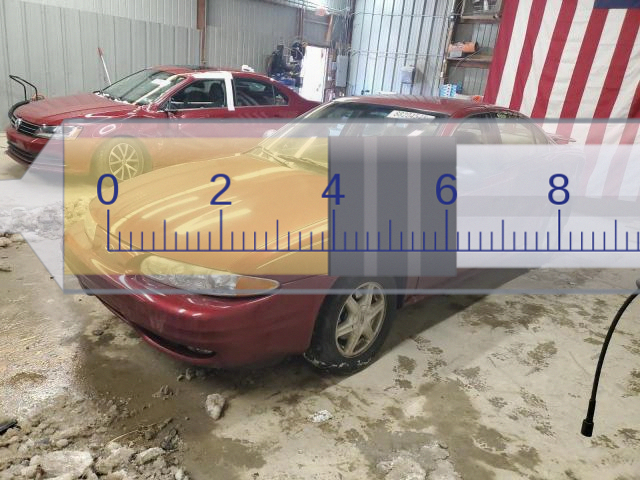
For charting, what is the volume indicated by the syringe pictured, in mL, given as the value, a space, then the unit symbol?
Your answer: 3.9 mL
